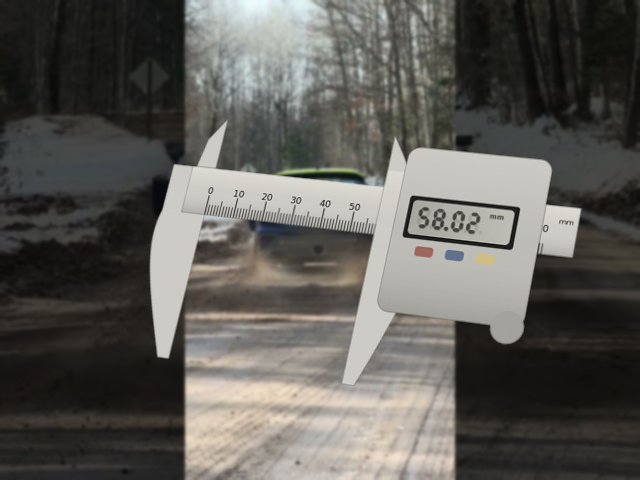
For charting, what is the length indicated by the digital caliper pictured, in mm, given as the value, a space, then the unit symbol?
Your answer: 58.02 mm
